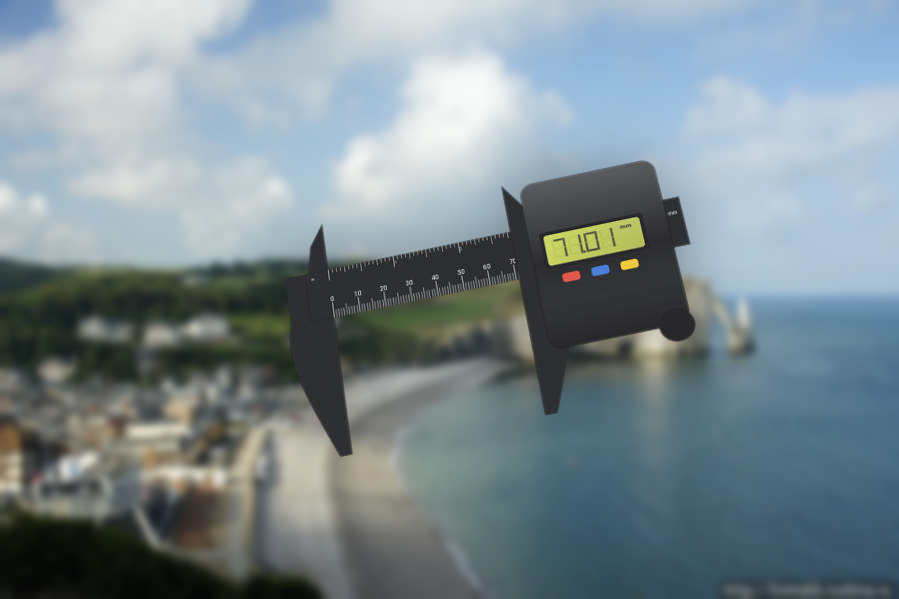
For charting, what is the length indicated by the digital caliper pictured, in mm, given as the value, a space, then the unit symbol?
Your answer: 71.01 mm
